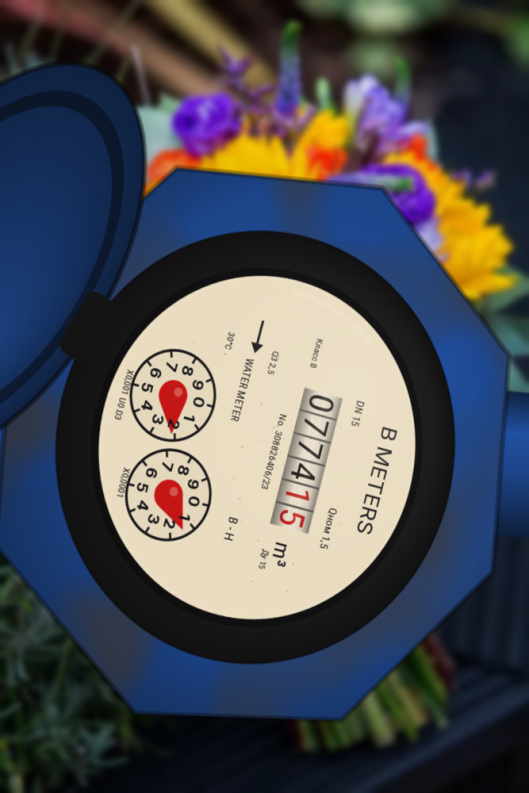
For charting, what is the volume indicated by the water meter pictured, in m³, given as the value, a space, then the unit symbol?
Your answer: 774.1521 m³
